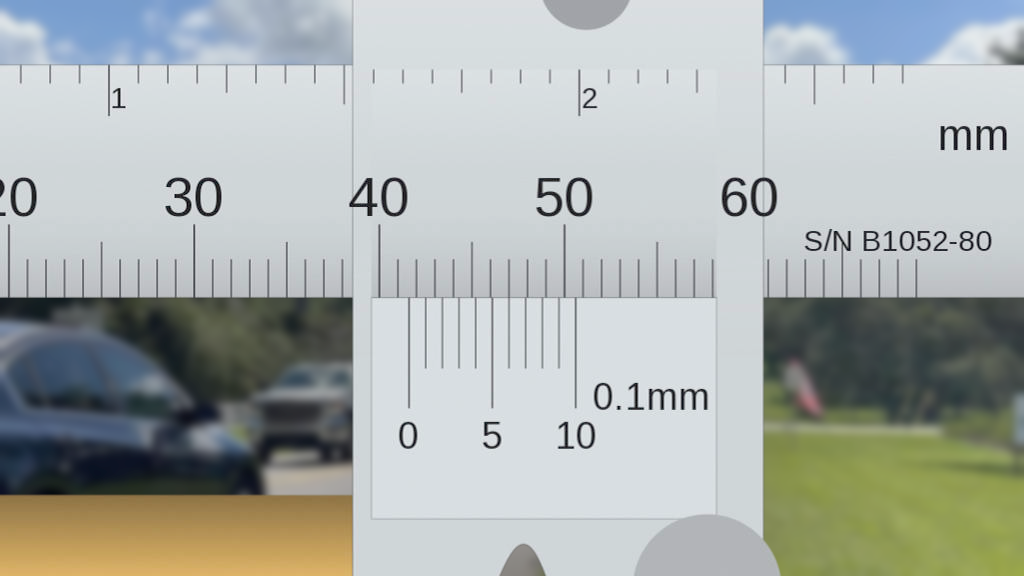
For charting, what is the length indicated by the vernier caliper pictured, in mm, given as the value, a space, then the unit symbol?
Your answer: 41.6 mm
